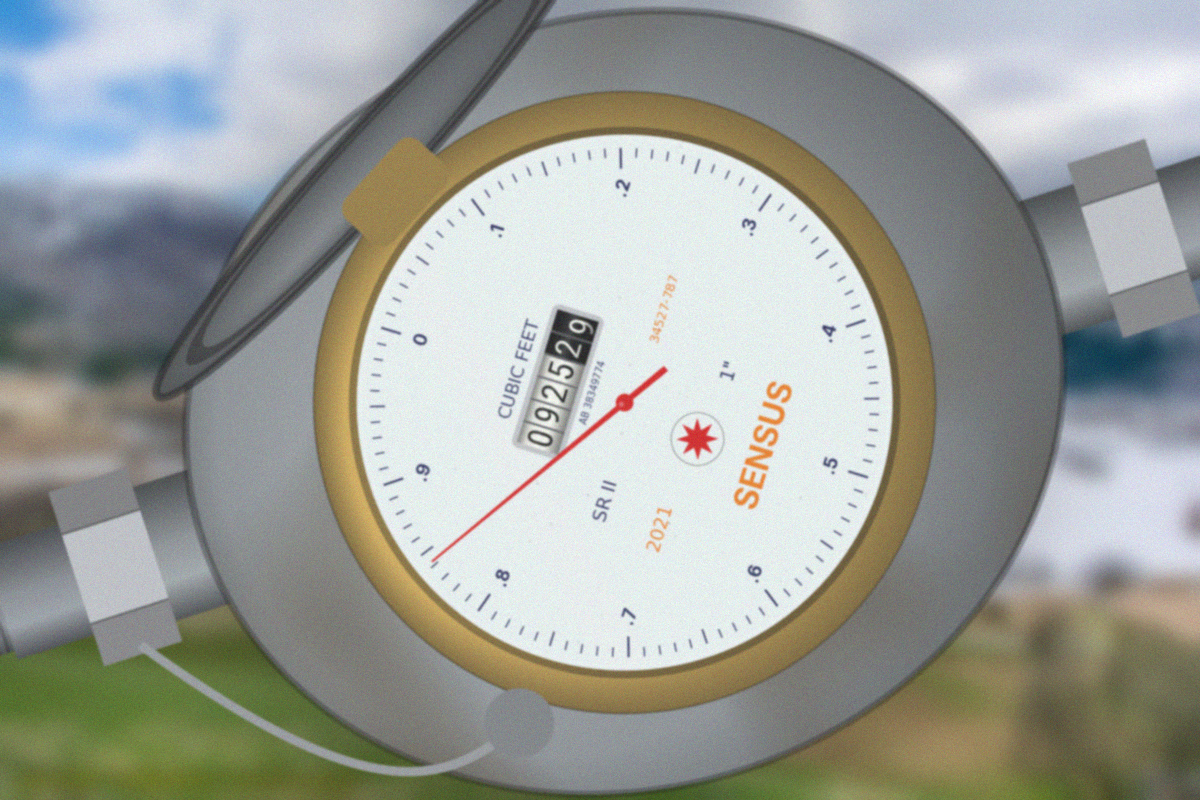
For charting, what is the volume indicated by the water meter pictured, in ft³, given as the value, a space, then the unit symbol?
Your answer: 92528.84 ft³
